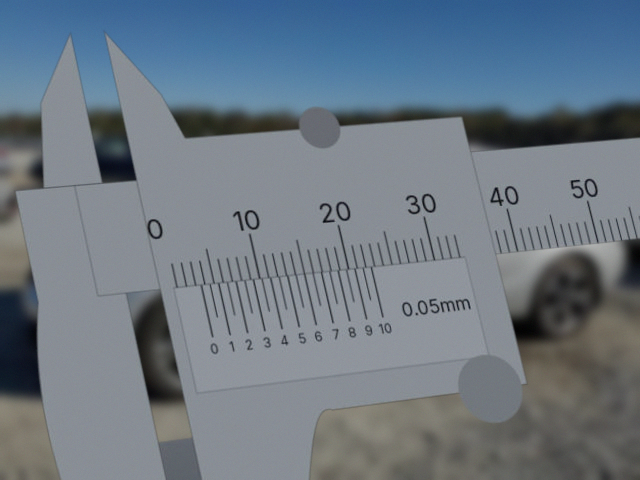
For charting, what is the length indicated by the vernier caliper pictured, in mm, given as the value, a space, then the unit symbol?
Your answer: 3.6 mm
